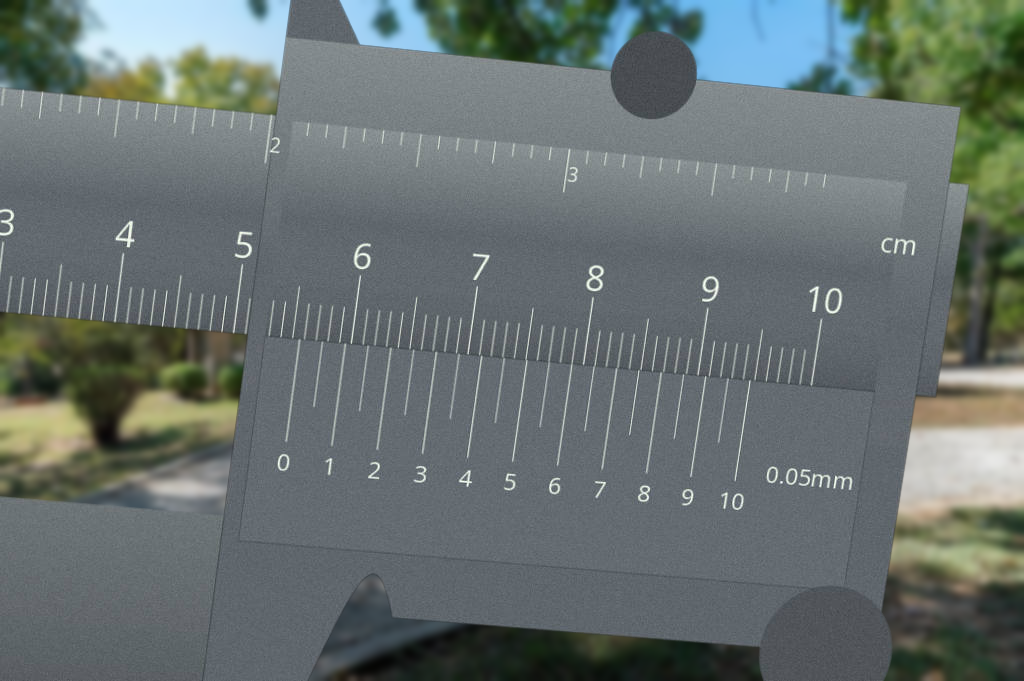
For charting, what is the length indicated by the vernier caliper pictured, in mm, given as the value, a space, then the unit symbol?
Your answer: 55.6 mm
